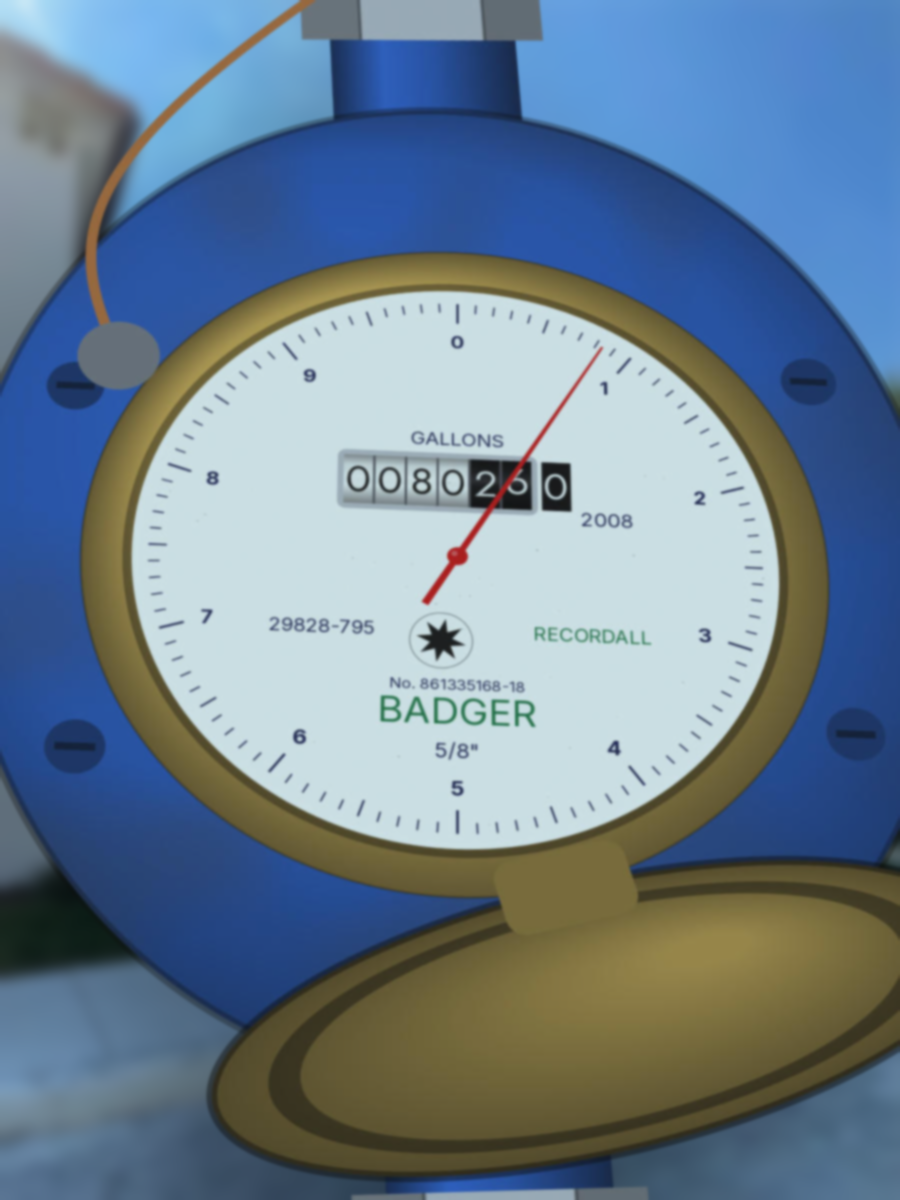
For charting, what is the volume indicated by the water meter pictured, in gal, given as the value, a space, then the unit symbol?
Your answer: 80260.8 gal
